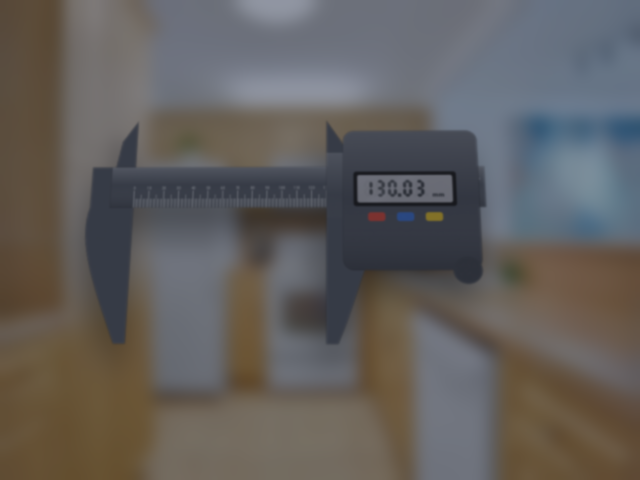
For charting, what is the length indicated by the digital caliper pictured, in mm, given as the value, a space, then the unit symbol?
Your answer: 130.03 mm
